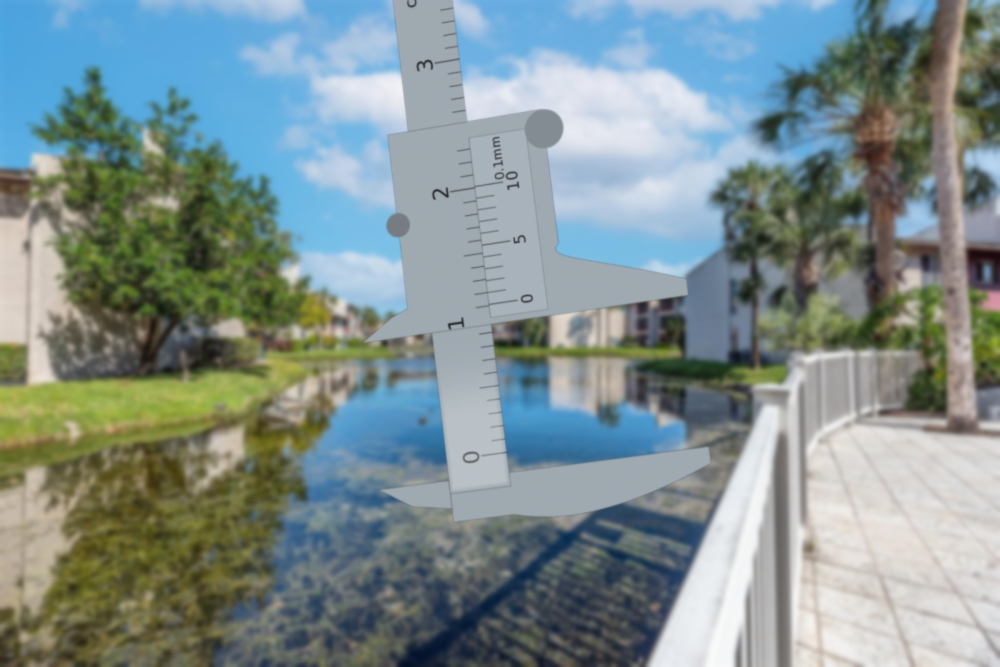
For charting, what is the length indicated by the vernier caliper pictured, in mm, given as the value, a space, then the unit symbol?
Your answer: 11.1 mm
